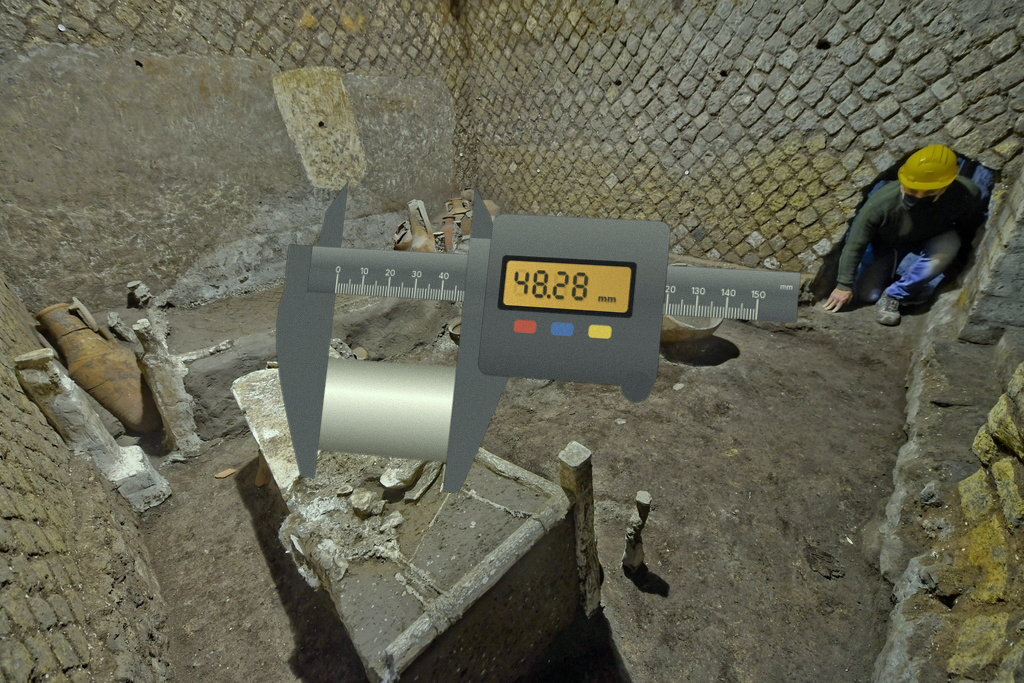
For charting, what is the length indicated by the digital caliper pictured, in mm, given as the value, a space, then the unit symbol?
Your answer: 48.28 mm
